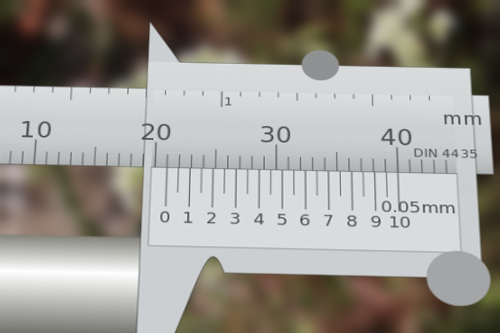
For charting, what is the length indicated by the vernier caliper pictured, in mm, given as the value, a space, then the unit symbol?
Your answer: 21.0 mm
